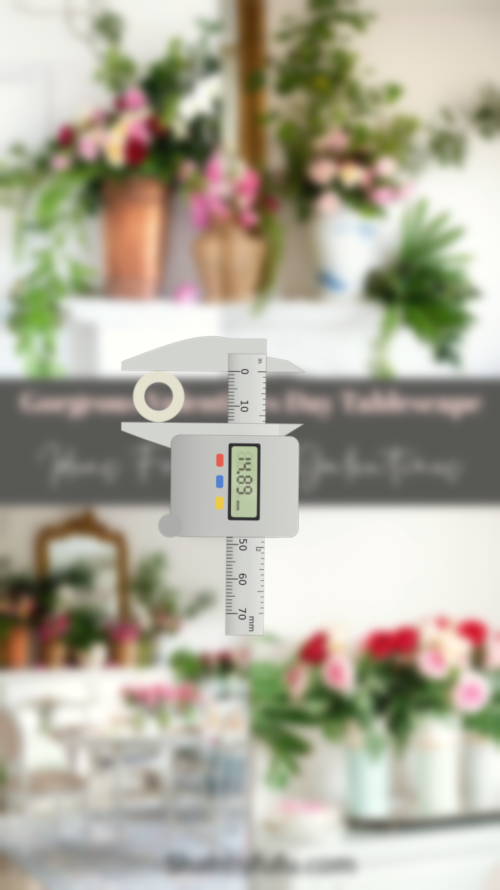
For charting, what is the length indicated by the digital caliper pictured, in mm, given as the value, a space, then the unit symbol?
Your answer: 14.89 mm
